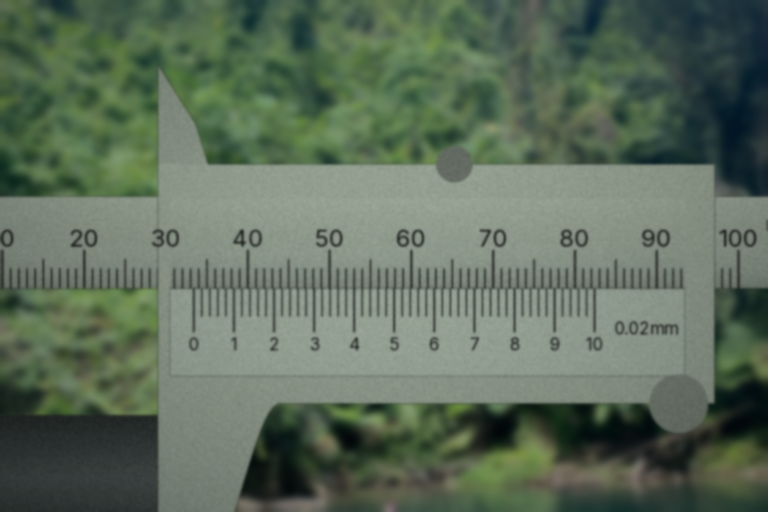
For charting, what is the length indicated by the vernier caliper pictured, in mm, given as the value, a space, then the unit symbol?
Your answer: 33.4 mm
